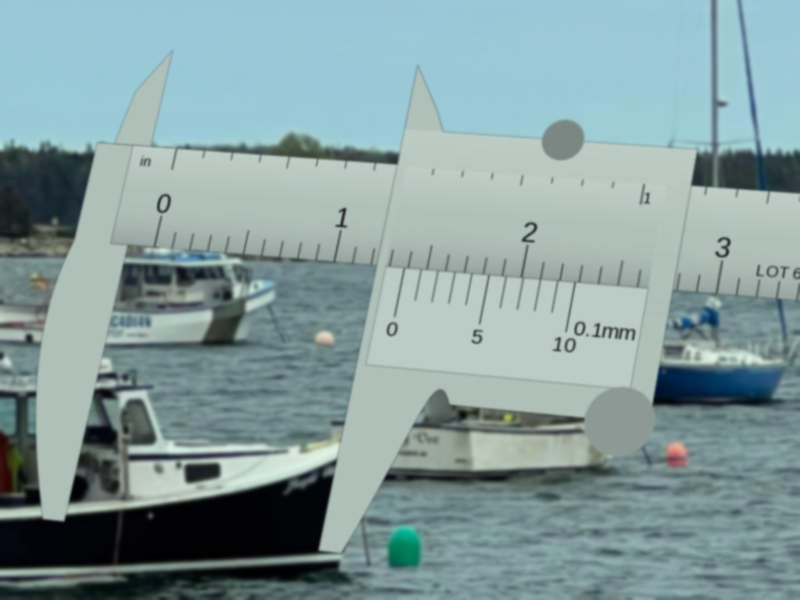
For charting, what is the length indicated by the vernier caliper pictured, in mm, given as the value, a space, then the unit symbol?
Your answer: 13.8 mm
